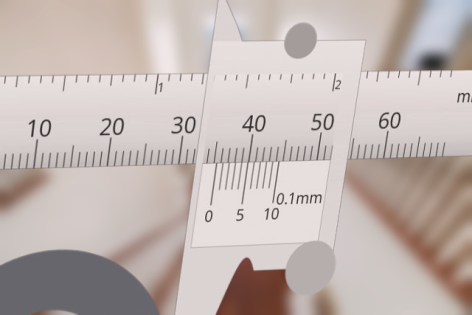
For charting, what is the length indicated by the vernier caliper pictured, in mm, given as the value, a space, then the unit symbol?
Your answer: 35.4 mm
